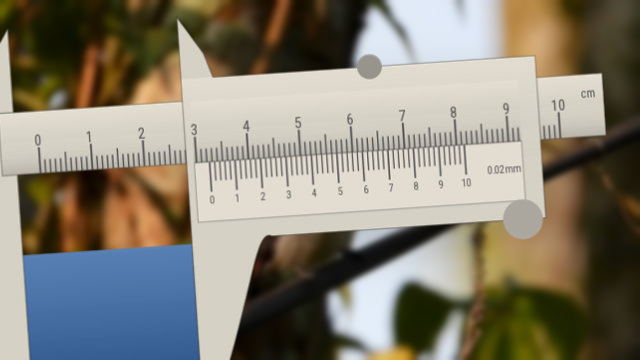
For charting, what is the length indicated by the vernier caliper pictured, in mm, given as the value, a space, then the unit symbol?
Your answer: 32.5 mm
